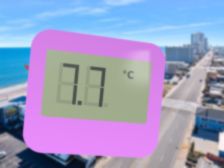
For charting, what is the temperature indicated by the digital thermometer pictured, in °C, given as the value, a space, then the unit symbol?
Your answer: 7.7 °C
